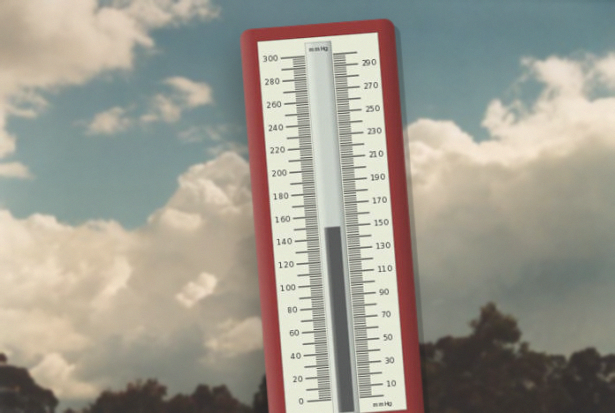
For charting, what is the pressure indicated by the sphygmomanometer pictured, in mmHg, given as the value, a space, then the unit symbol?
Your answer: 150 mmHg
